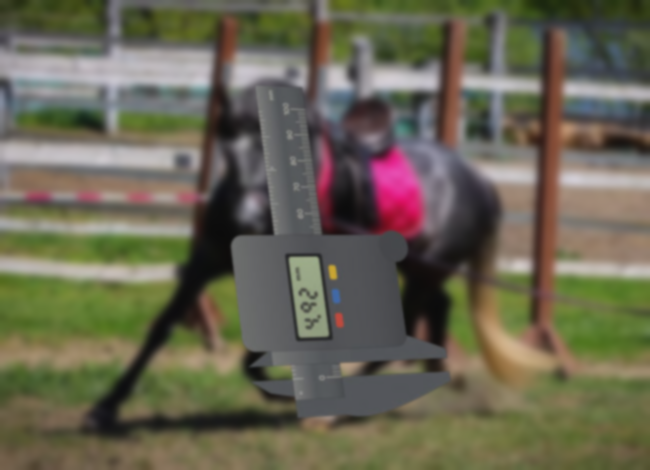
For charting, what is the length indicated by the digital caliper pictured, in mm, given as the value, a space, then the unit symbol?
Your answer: 4.92 mm
